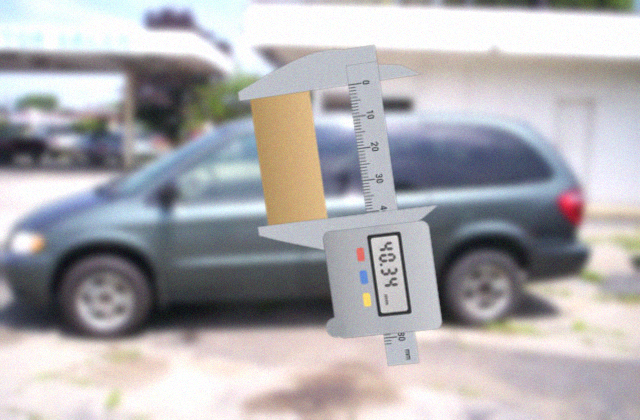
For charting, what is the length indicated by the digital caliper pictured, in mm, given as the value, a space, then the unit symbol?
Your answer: 40.34 mm
